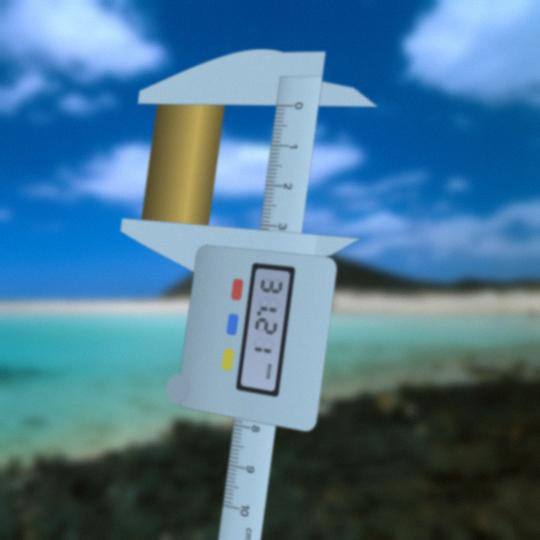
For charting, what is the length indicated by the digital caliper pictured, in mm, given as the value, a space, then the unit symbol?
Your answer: 31.21 mm
